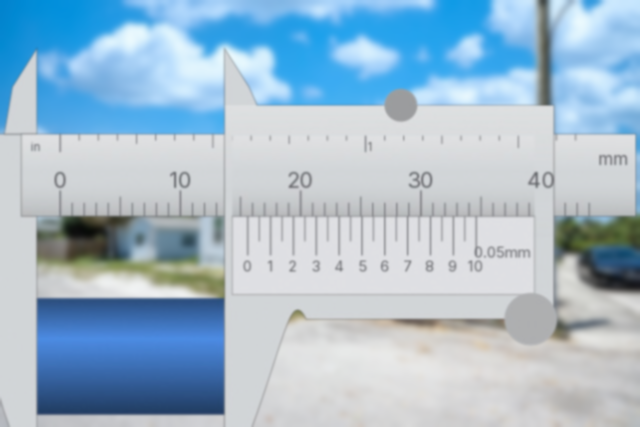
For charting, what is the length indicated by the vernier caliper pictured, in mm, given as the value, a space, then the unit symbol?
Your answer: 15.6 mm
